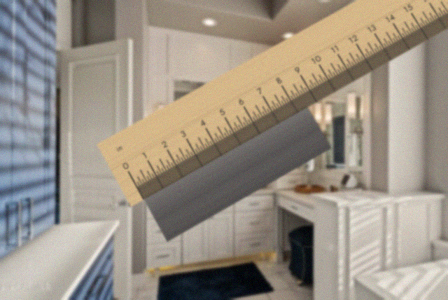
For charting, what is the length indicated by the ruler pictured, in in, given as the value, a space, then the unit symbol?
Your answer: 8.5 in
